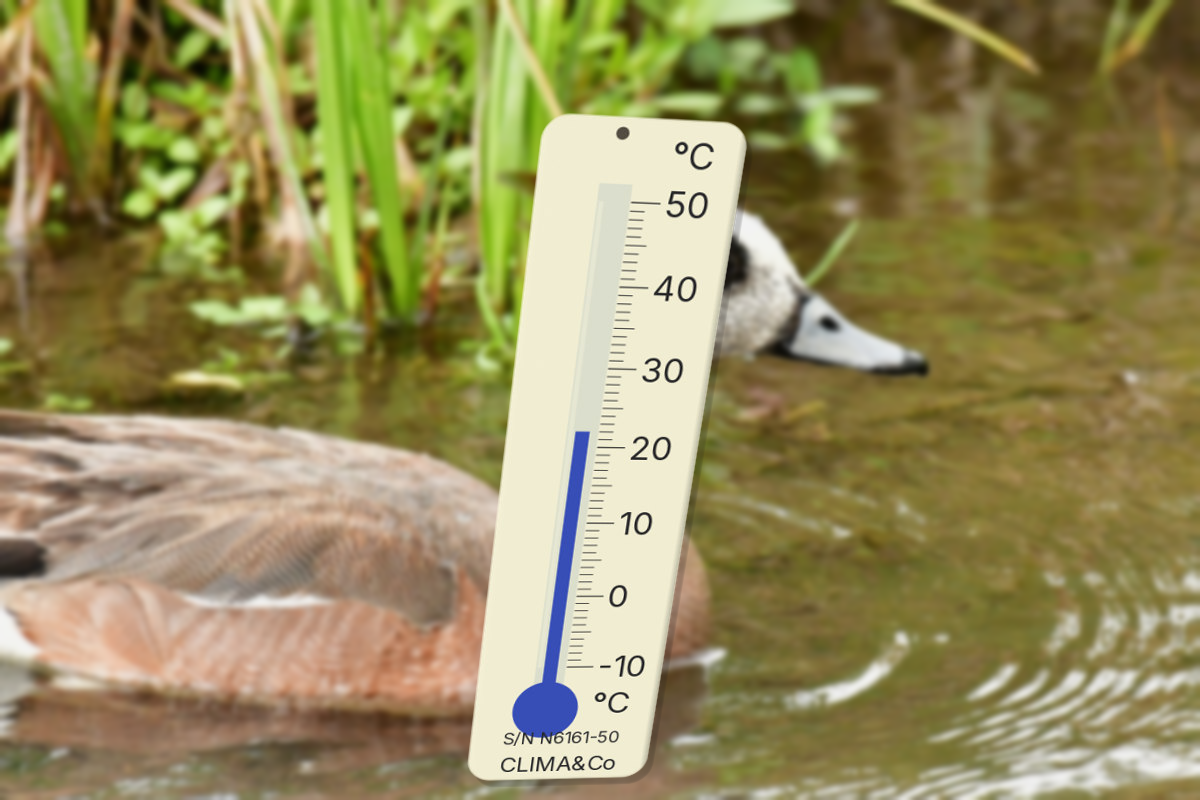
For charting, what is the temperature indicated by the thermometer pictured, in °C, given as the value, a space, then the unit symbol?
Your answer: 22 °C
